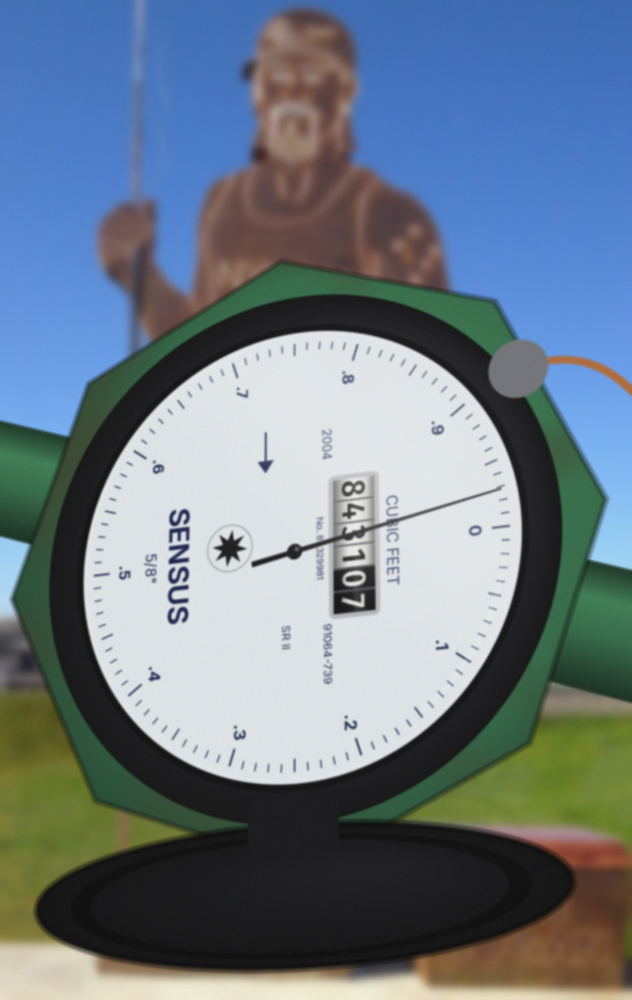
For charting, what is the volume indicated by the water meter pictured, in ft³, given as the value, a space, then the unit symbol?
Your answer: 843106.97 ft³
